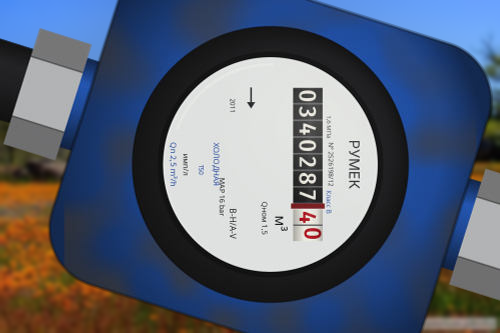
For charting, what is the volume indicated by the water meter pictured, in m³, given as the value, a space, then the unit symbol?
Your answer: 340287.40 m³
